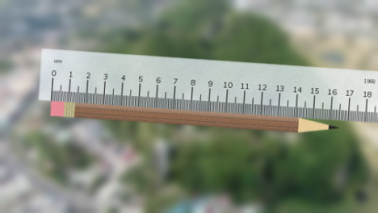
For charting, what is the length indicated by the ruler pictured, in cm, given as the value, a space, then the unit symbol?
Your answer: 16.5 cm
